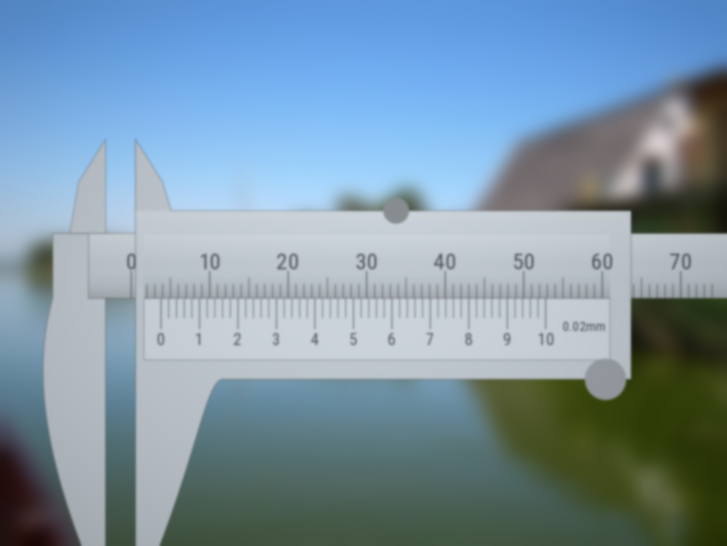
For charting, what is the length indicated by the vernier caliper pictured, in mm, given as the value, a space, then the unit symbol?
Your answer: 3.8 mm
